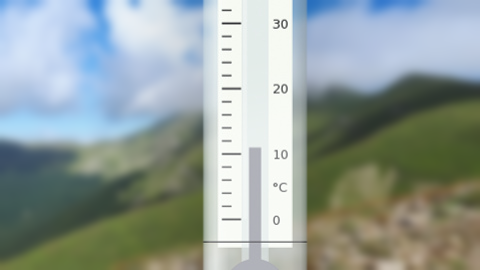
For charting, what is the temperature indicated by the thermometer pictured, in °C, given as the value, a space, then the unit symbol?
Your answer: 11 °C
